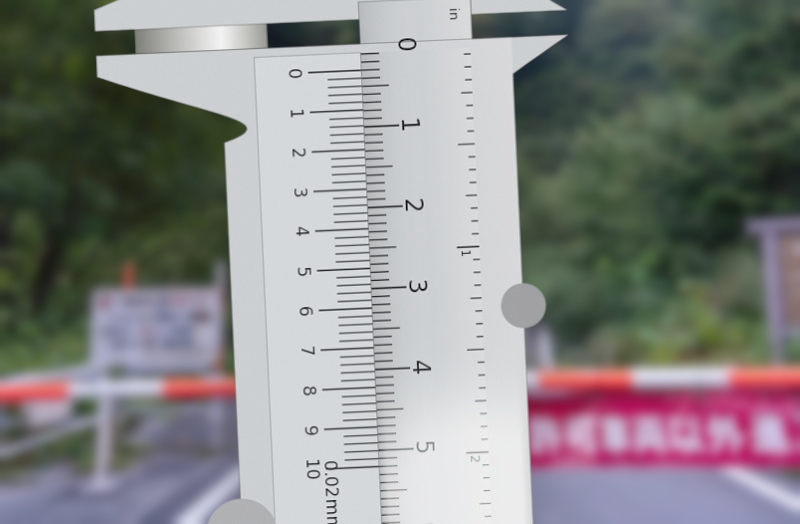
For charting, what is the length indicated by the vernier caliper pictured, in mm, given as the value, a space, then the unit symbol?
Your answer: 3.0 mm
